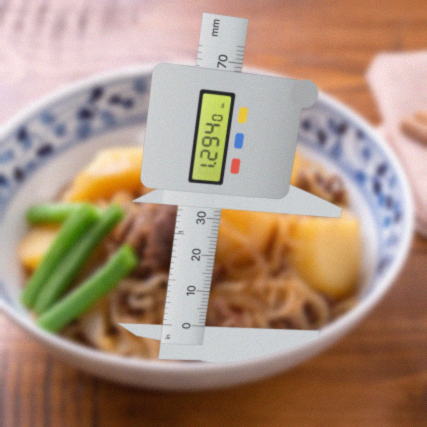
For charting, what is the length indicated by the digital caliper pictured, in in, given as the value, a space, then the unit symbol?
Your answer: 1.2940 in
